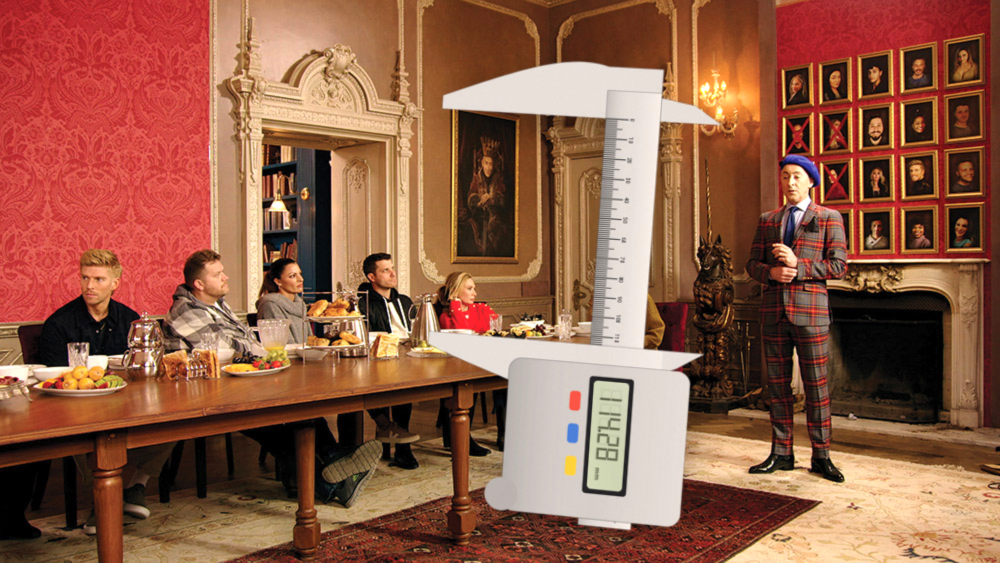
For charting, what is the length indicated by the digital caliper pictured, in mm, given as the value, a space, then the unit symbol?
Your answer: 114.28 mm
